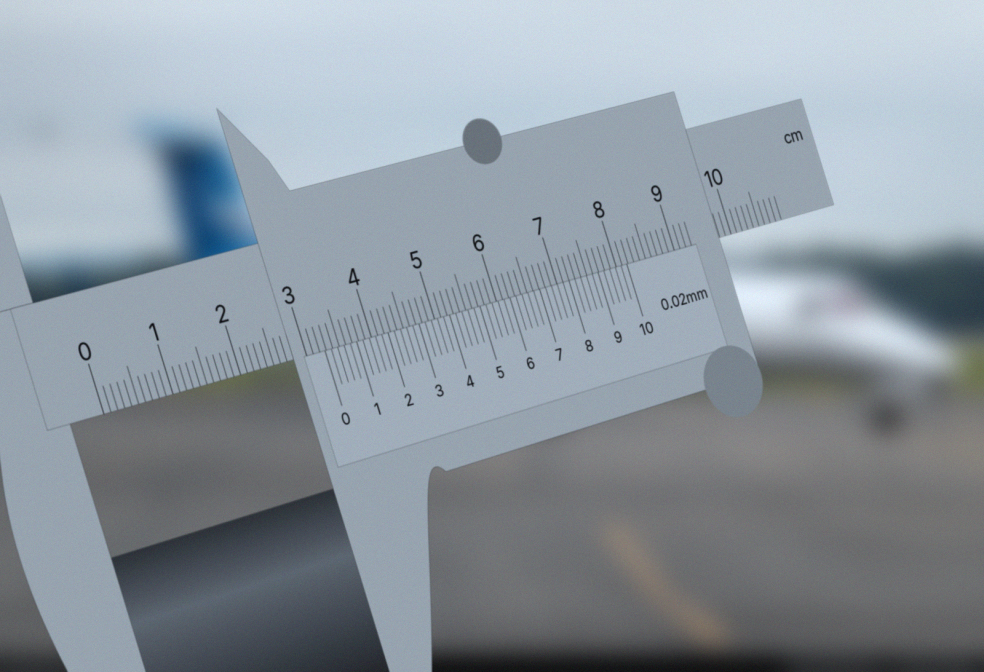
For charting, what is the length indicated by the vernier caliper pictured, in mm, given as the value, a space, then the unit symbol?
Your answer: 32.8 mm
